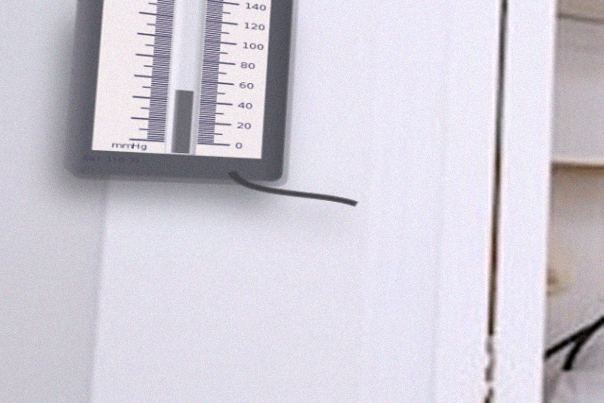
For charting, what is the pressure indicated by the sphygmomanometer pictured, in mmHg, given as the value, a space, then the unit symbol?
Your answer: 50 mmHg
